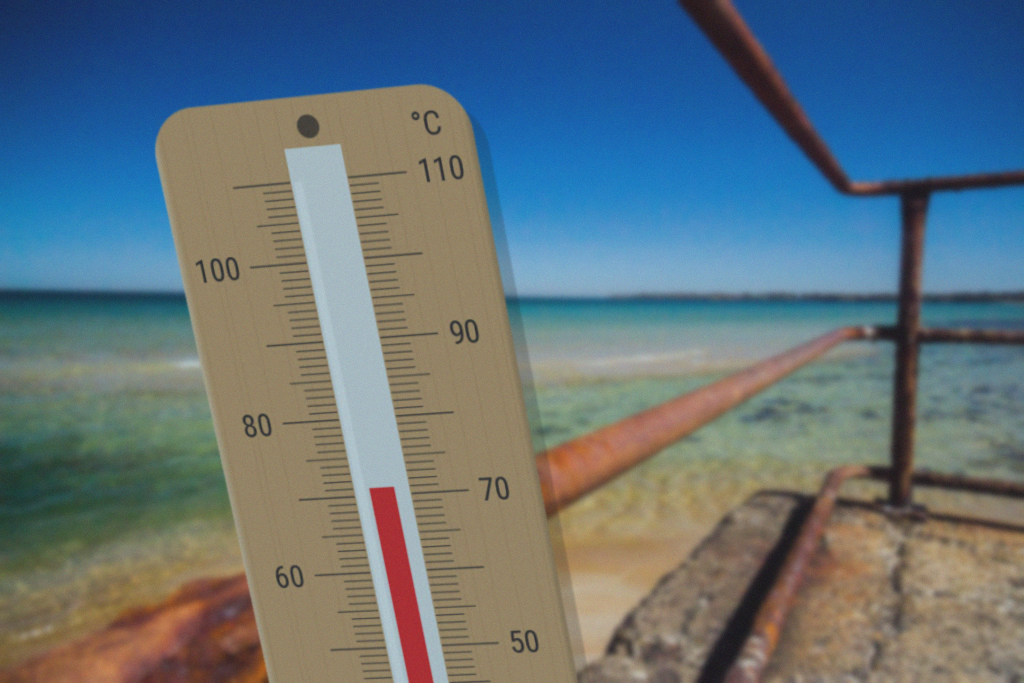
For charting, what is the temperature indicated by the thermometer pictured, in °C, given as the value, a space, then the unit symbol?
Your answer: 71 °C
